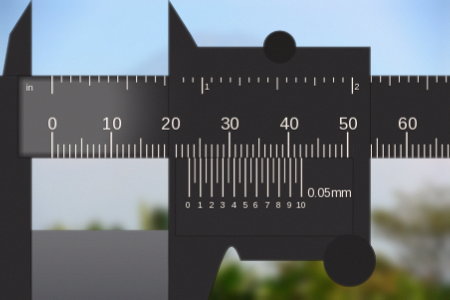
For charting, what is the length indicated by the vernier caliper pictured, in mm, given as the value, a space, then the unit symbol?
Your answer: 23.2 mm
